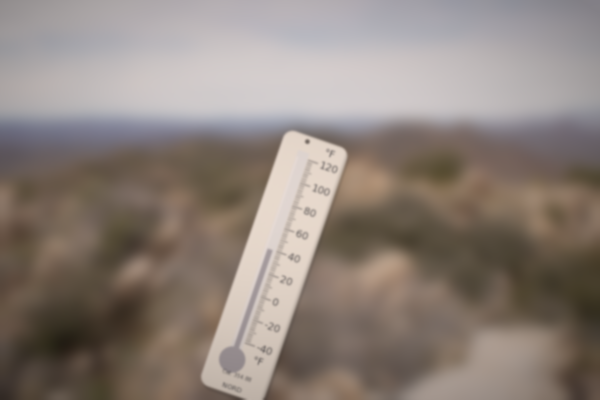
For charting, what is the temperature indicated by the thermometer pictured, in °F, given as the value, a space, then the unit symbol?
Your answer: 40 °F
